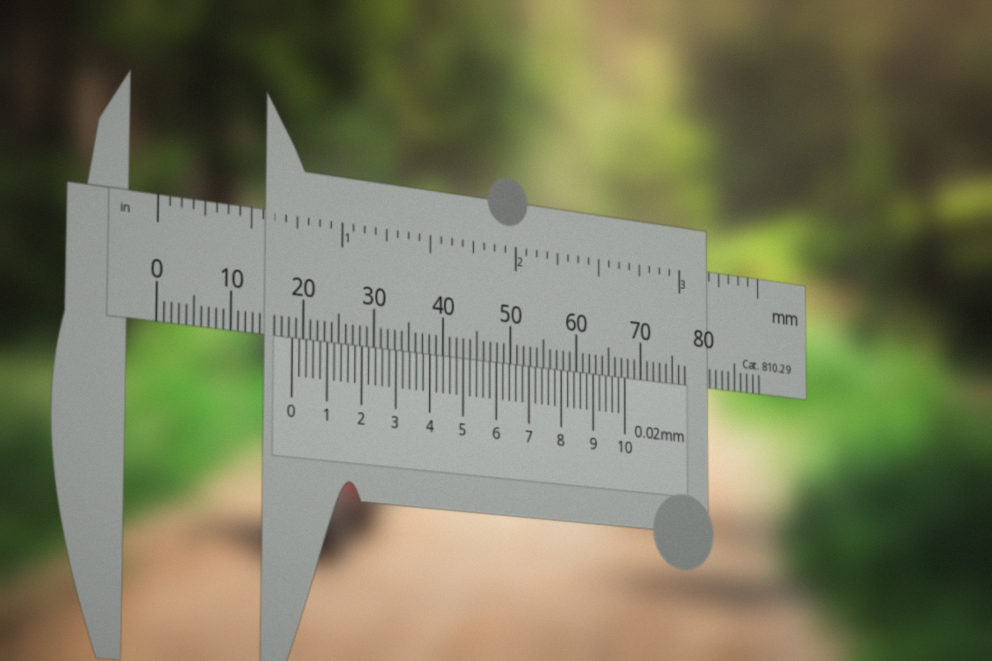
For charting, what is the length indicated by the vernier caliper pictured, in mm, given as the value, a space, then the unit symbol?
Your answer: 18.5 mm
